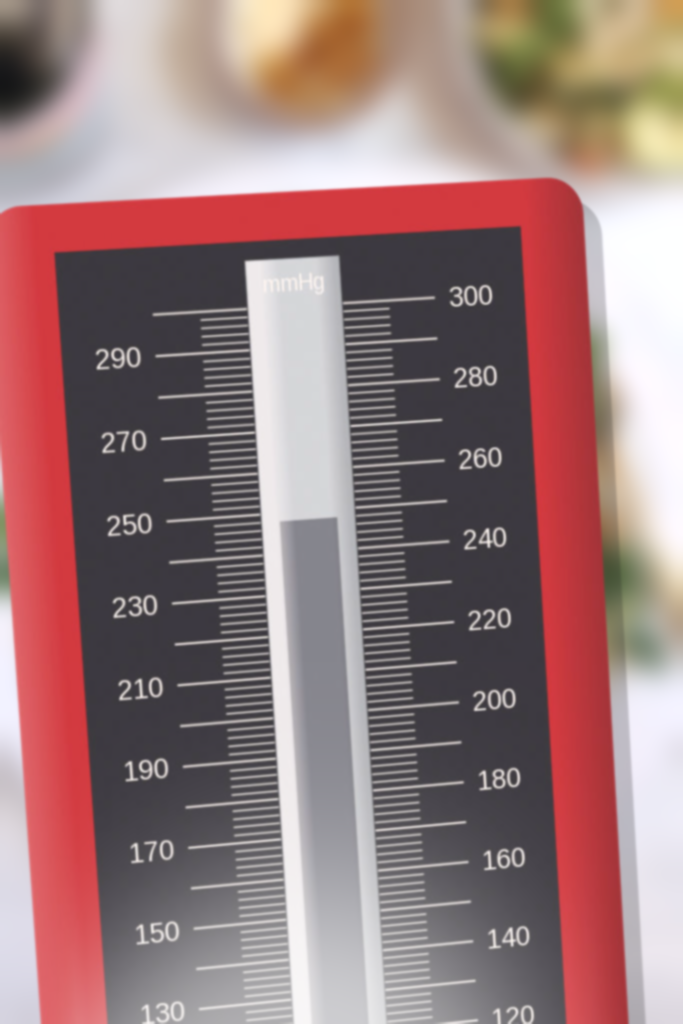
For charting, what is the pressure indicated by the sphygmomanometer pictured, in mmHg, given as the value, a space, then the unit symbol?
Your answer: 248 mmHg
